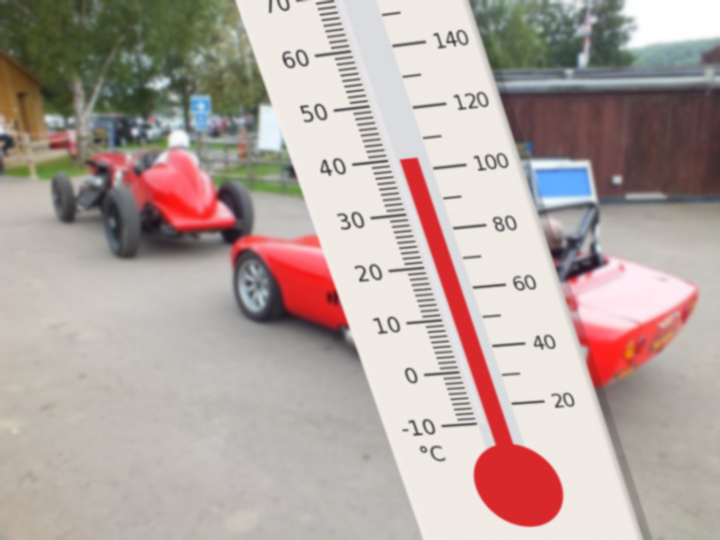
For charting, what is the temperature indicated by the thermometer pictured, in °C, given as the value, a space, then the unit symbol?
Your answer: 40 °C
